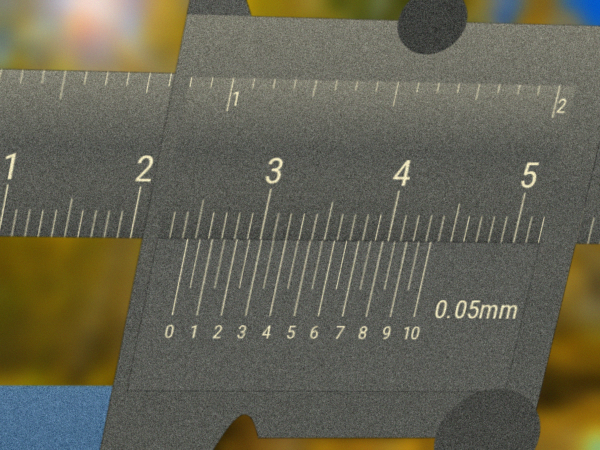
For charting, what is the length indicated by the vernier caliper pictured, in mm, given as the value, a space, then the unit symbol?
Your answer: 24.4 mm
